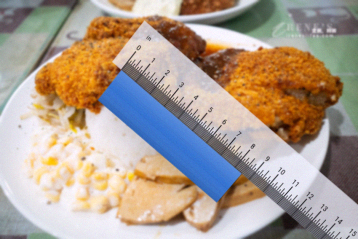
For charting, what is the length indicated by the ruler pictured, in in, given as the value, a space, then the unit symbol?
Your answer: 8.5 in
